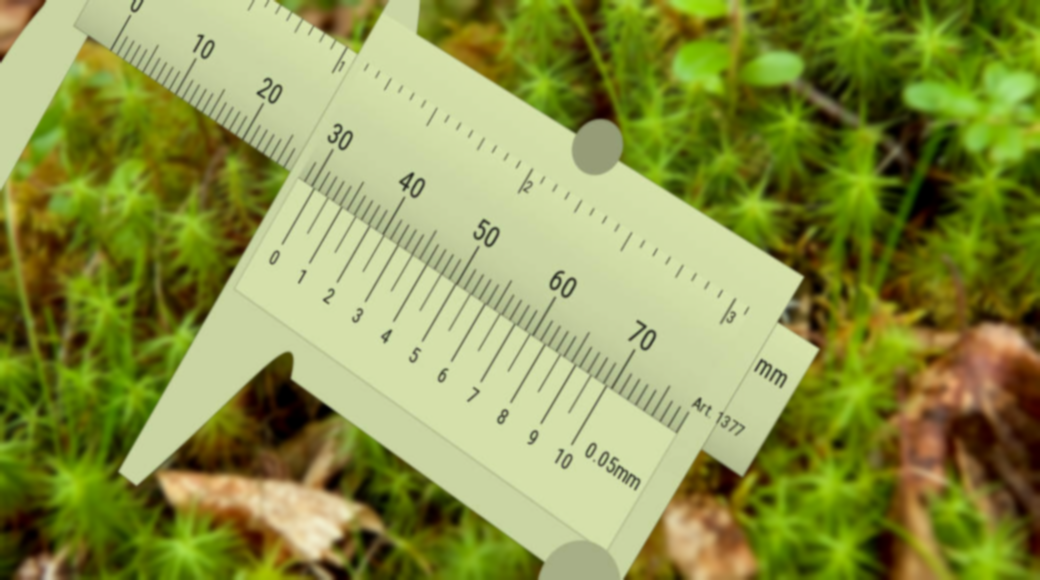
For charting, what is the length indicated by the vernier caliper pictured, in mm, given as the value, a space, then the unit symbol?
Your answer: 30.4 mm
